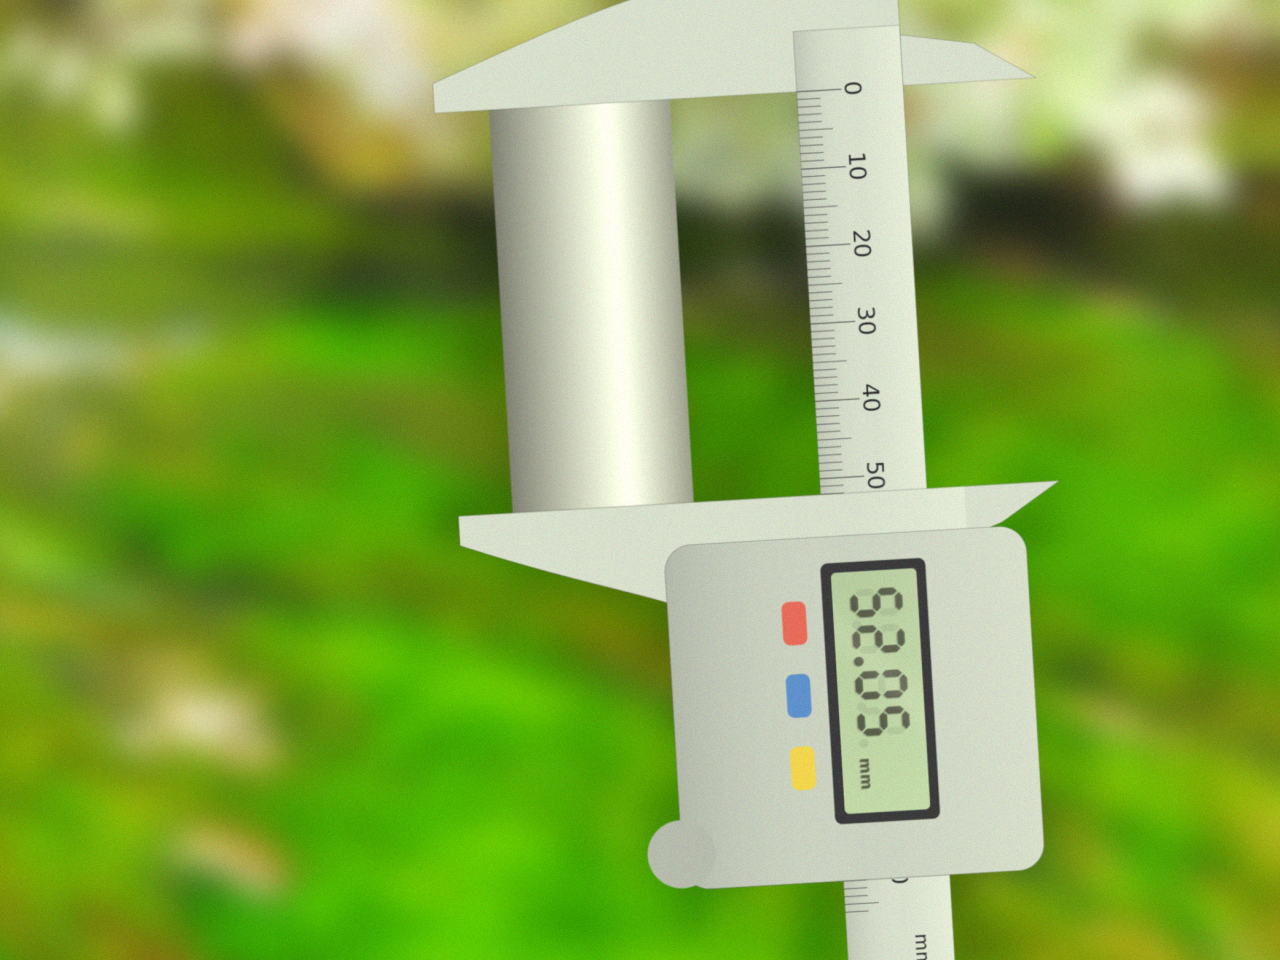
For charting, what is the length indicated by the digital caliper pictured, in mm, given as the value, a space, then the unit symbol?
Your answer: 52.05 mm
